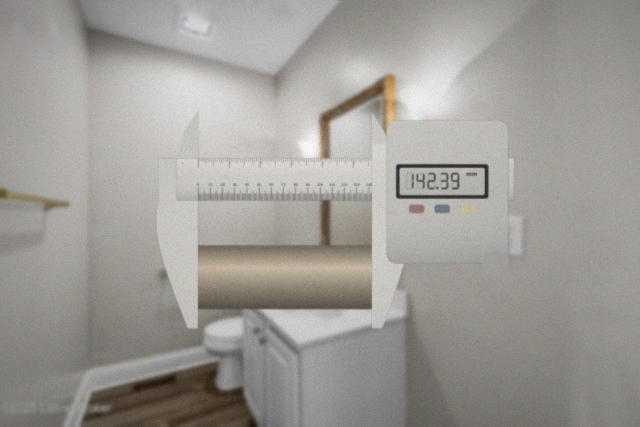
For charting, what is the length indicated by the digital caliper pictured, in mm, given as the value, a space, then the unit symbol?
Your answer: 142.39 mm
